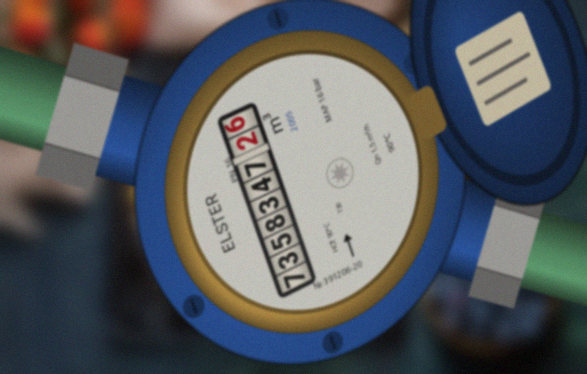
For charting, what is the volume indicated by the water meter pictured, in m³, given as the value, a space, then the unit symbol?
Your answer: 7358347.26 m³
